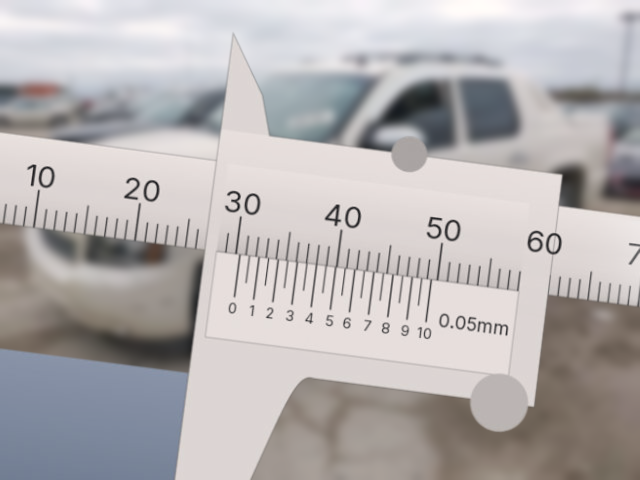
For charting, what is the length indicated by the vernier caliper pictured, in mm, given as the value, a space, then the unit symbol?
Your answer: 30.4 mm
